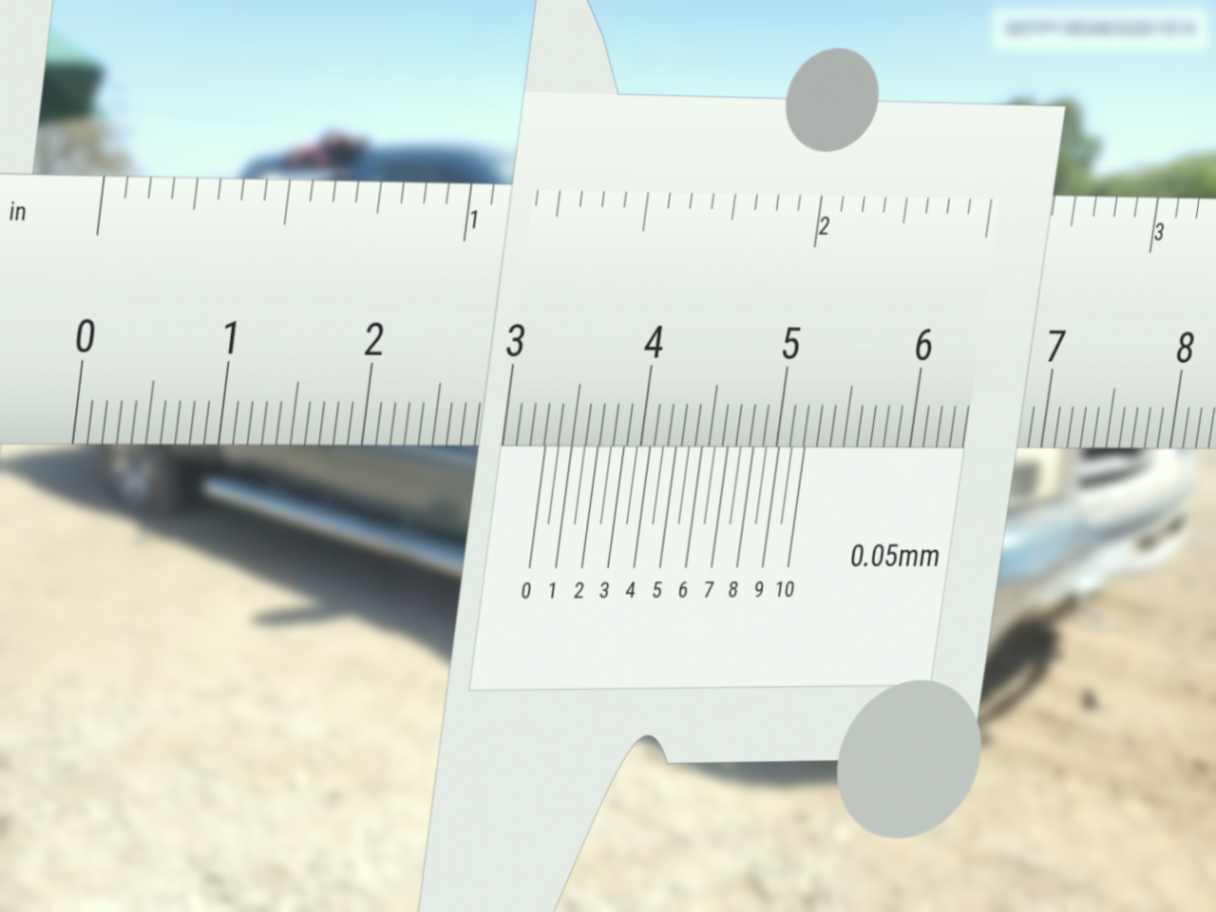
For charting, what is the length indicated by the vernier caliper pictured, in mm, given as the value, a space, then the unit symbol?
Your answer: 33.1 mm
